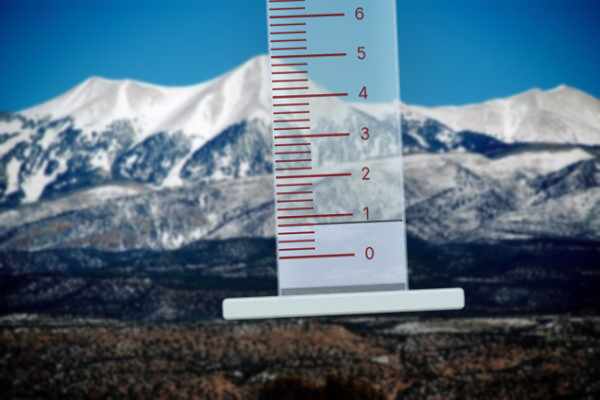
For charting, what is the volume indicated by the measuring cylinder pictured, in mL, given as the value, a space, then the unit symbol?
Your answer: 0.8 mL
